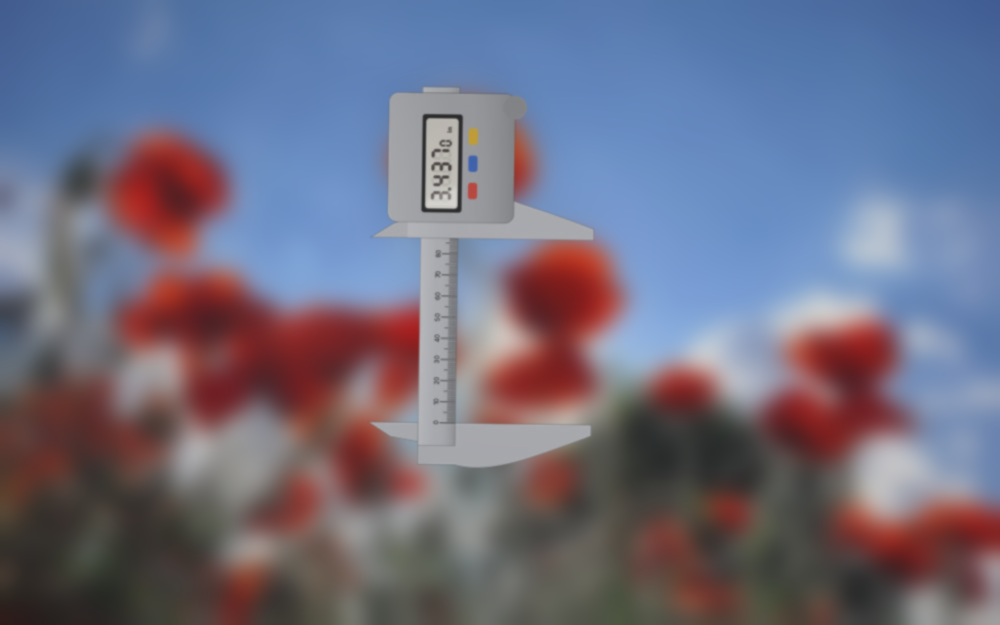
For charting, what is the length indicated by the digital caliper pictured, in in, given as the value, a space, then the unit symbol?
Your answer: 3.4370 in
